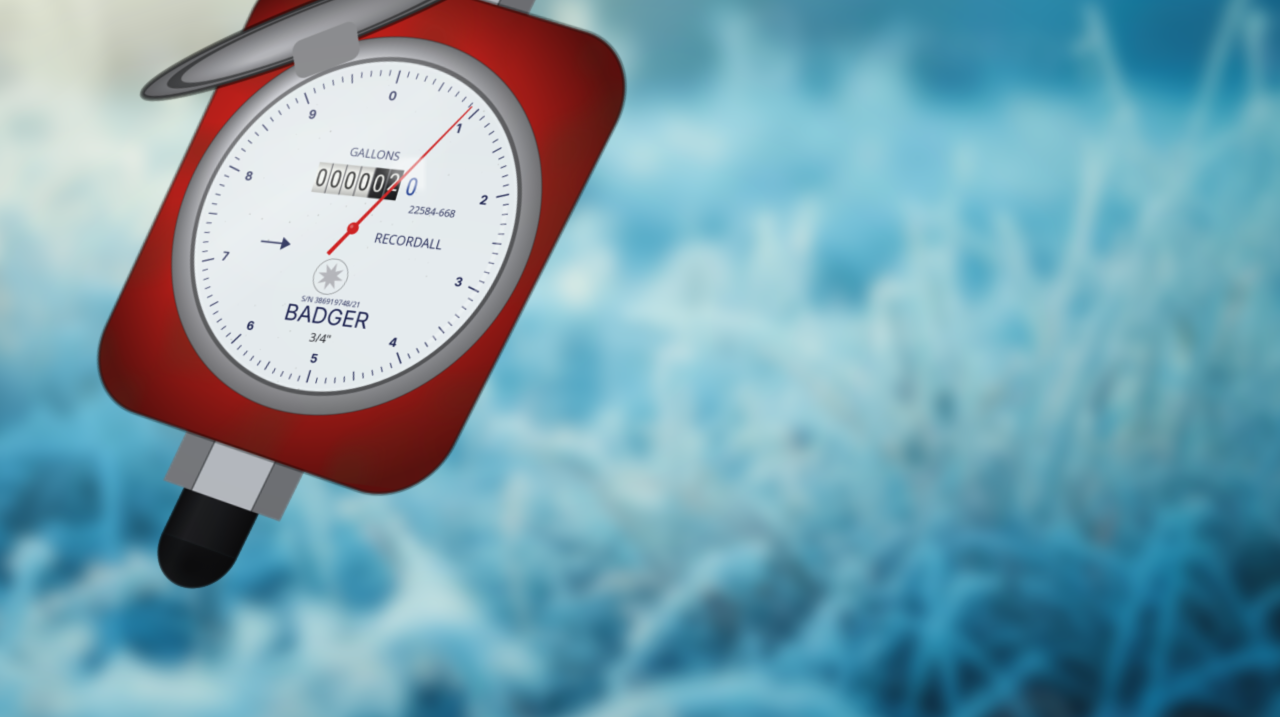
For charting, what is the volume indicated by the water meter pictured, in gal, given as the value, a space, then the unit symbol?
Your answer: 20.9 gal
